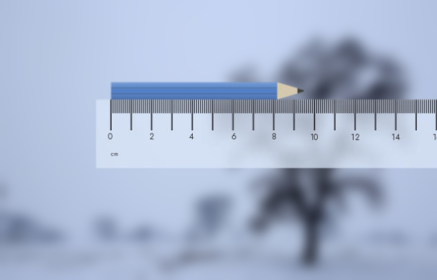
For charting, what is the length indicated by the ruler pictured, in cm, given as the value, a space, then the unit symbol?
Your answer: 9.5 cm
